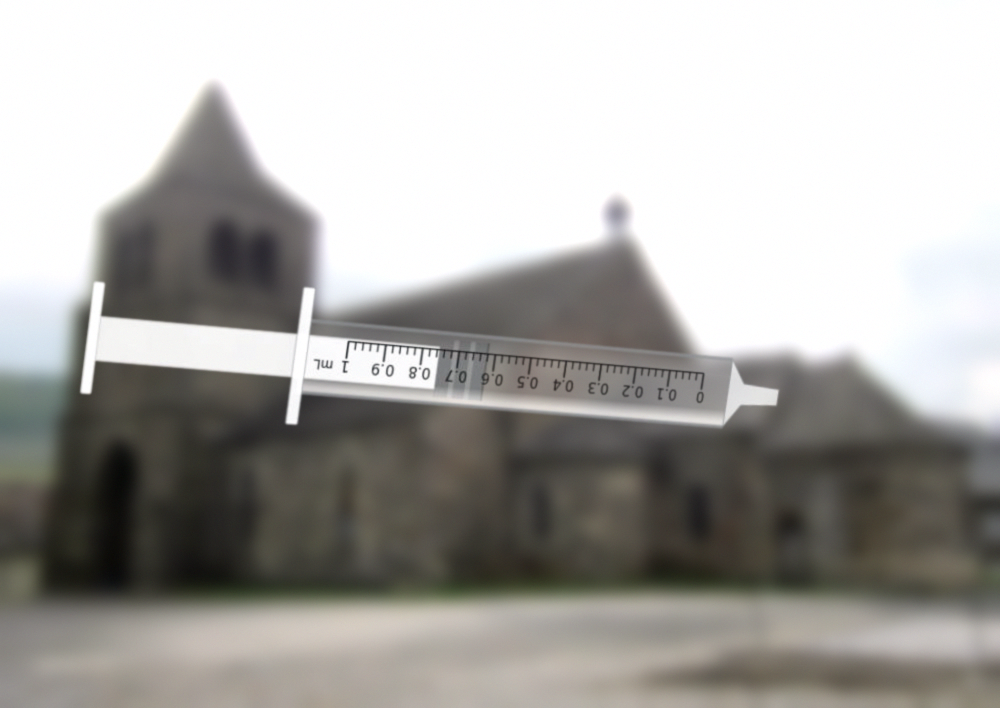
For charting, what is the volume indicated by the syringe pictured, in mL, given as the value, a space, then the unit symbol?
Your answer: 0.62 mL
